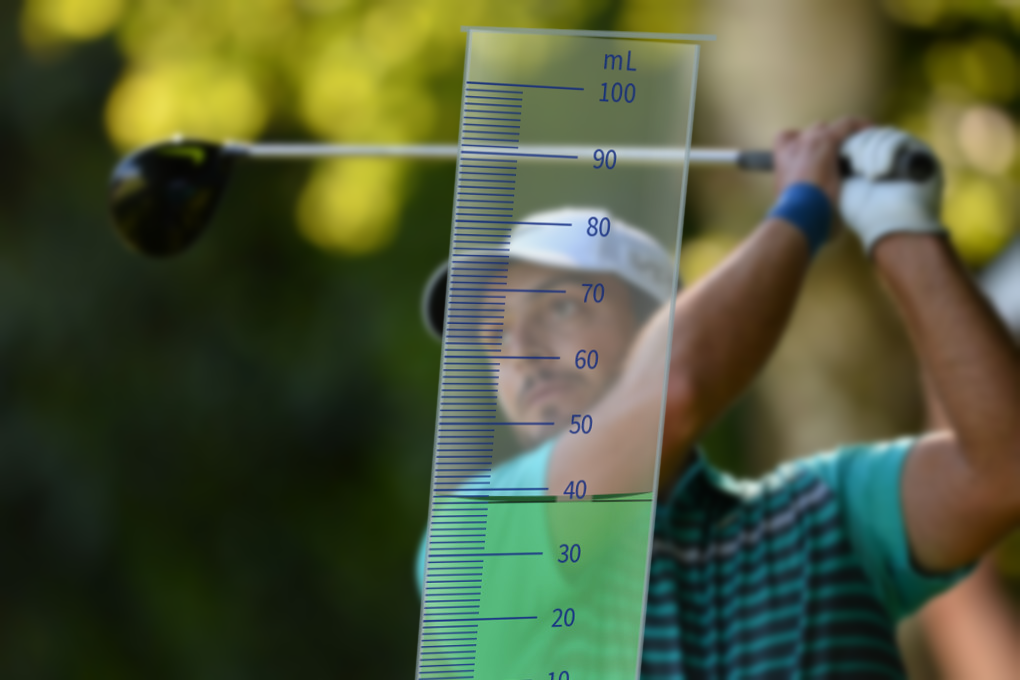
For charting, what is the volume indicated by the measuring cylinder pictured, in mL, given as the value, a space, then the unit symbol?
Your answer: 38 mL
